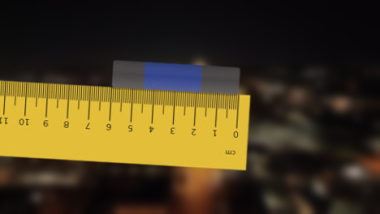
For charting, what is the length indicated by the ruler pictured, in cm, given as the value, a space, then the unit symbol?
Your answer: 6 cm
